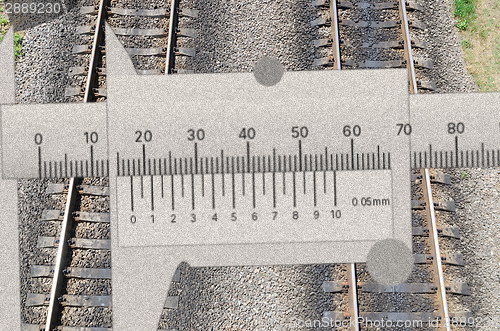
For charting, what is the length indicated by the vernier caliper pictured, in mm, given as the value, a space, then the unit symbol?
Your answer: 17.5 mm
